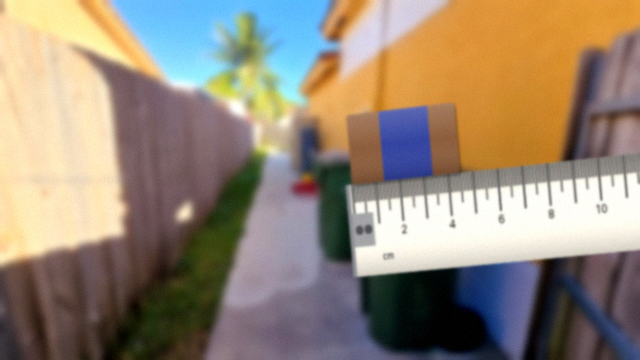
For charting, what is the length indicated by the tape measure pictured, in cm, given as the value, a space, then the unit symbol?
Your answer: 4.5 cm
